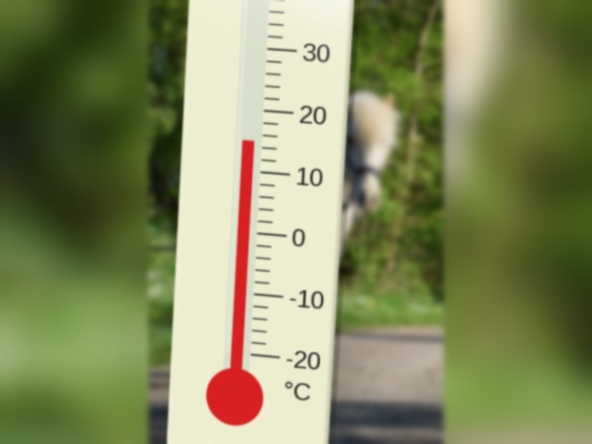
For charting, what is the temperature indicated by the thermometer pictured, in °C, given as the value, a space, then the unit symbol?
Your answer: 15 °C
